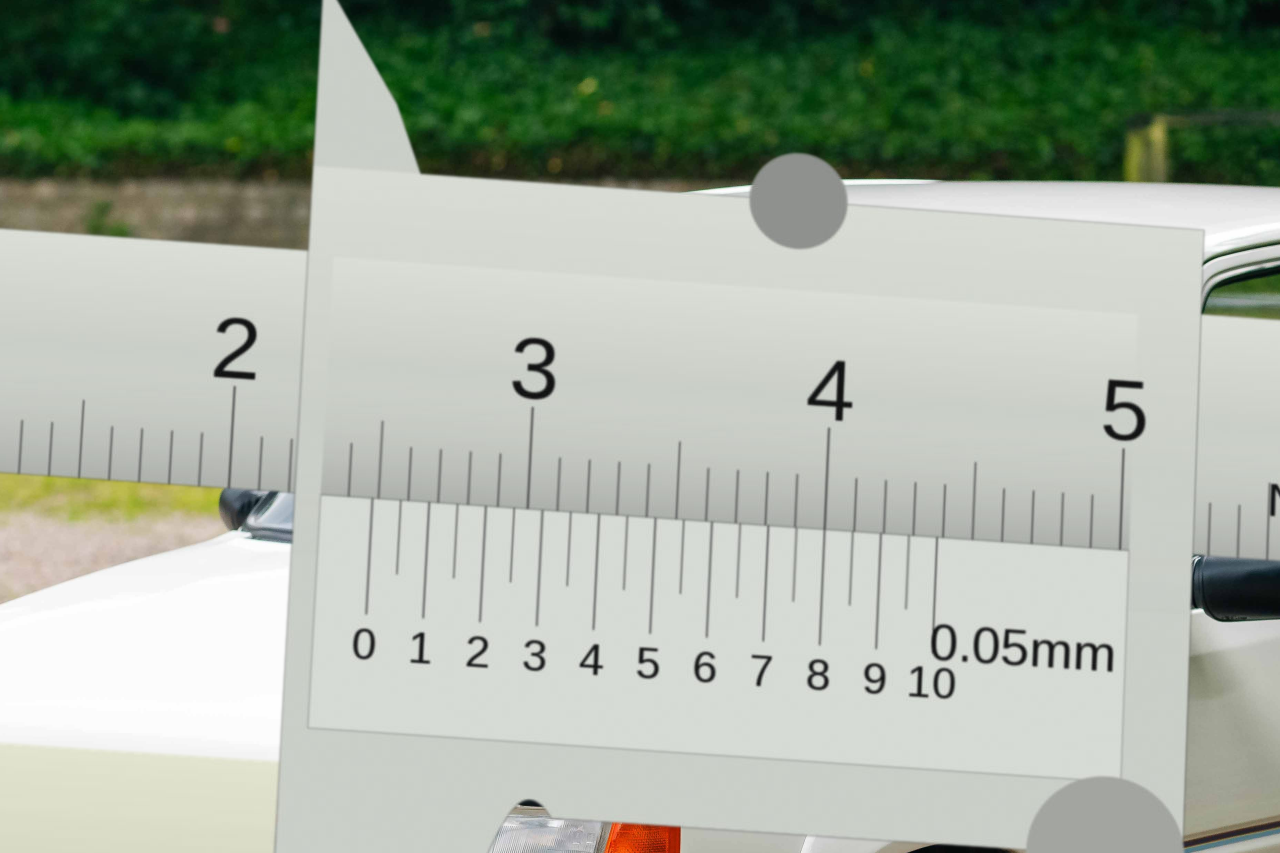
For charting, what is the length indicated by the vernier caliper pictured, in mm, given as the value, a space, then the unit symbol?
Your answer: 24.8 mm
